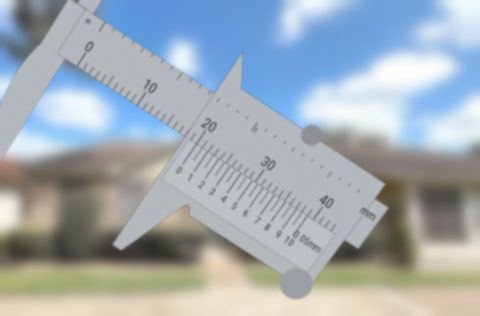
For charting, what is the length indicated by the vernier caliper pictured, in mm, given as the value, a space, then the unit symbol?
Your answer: 20.0 mm
